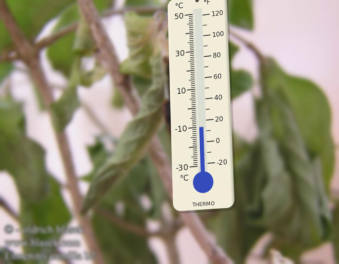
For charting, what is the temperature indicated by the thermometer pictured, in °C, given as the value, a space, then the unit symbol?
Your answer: -10 °C
